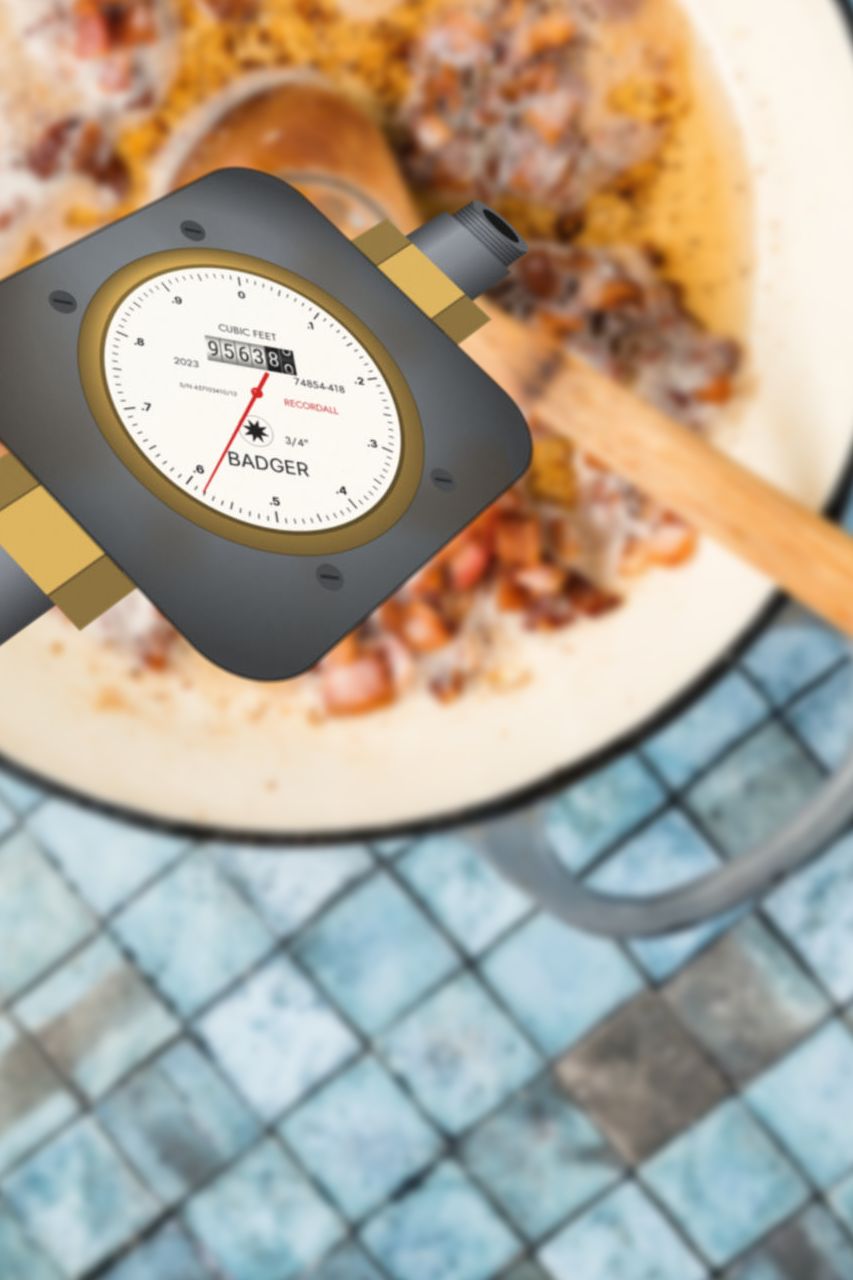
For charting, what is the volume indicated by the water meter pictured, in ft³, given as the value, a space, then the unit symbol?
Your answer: 956388.58 ft³
